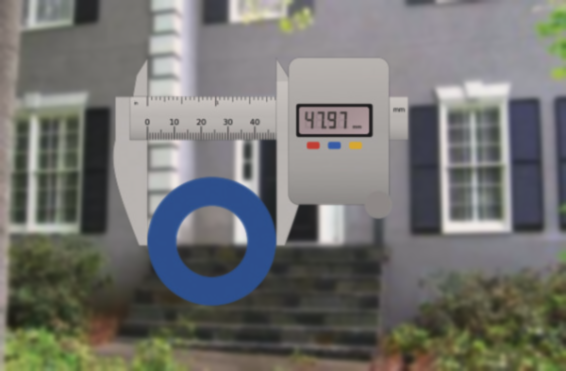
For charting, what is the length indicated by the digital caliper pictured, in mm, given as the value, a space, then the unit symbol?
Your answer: 47.97 mm
